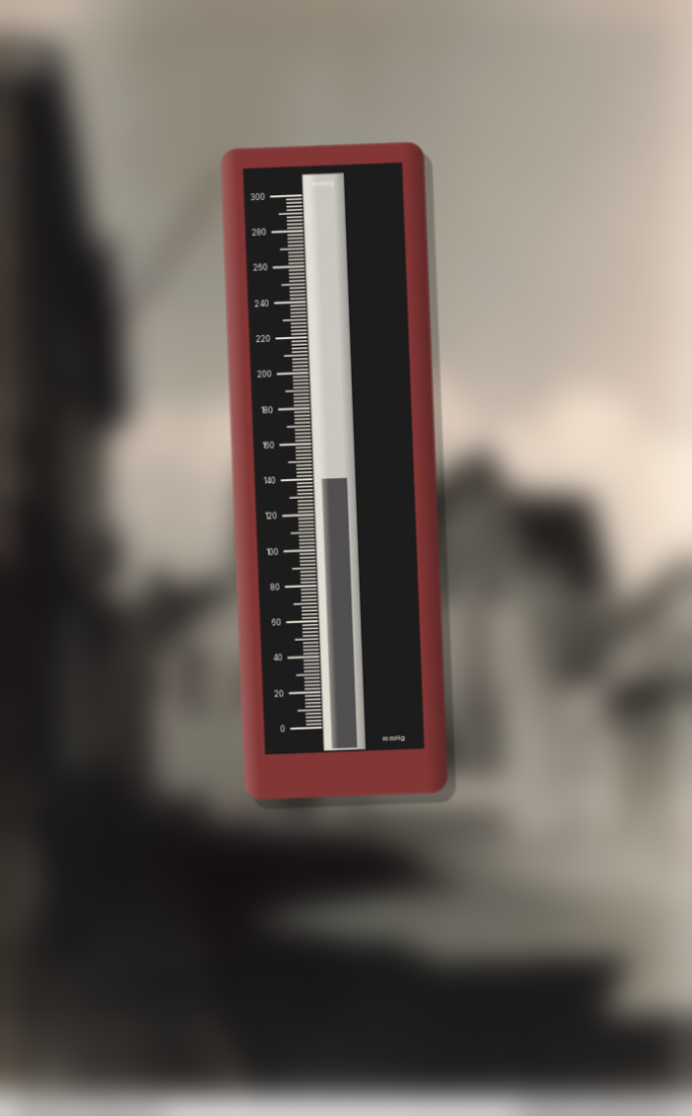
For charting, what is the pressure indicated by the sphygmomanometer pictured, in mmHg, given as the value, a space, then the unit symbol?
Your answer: 140 mmHg
